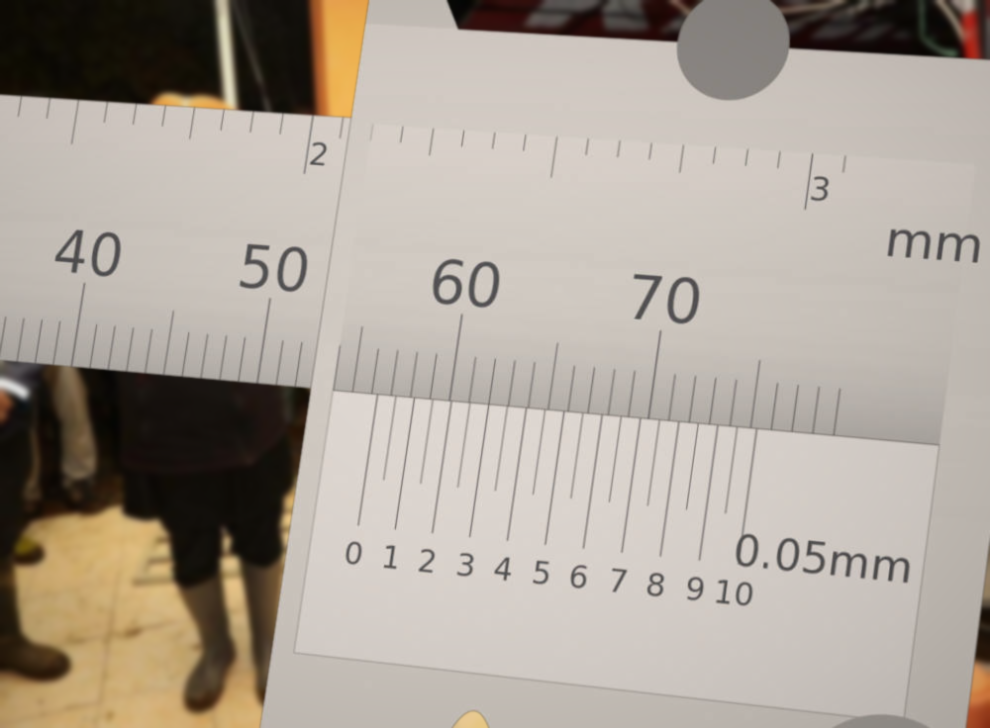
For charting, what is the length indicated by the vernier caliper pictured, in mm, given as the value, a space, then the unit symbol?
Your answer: 56.3 mm
